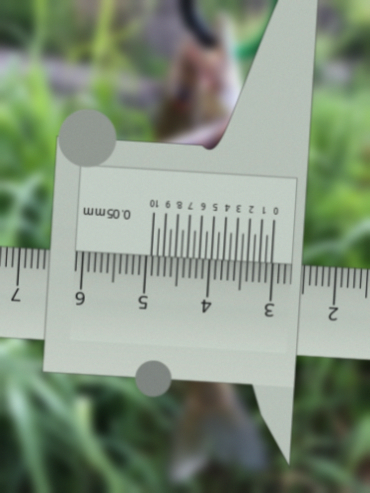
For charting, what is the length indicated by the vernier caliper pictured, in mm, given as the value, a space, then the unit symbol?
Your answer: 30.2 mm
